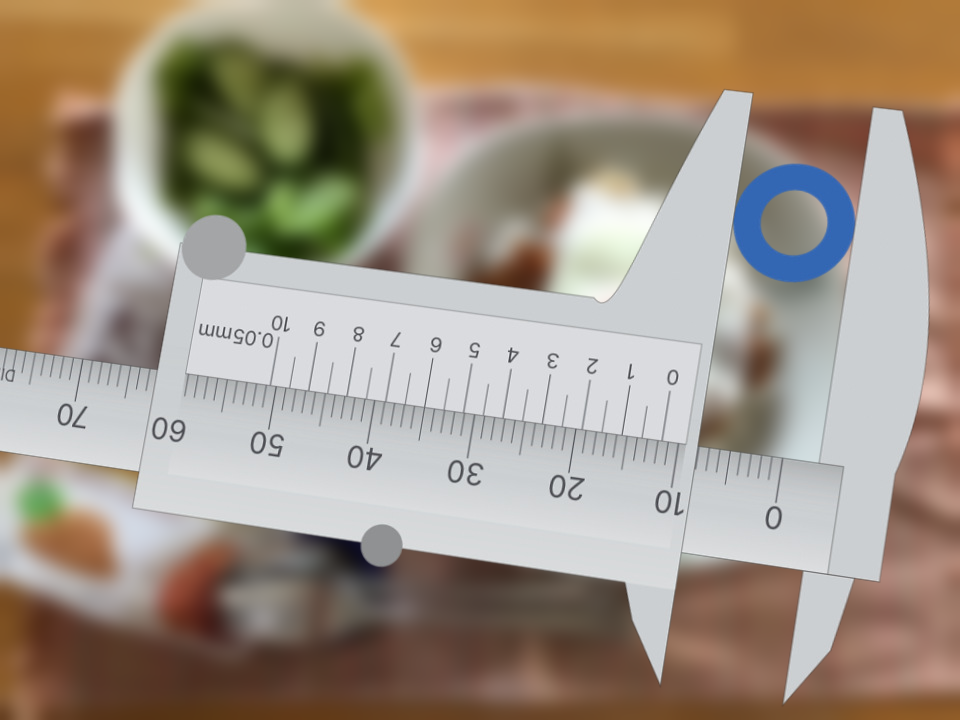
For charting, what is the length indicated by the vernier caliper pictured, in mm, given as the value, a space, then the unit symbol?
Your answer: 11.6 mm
